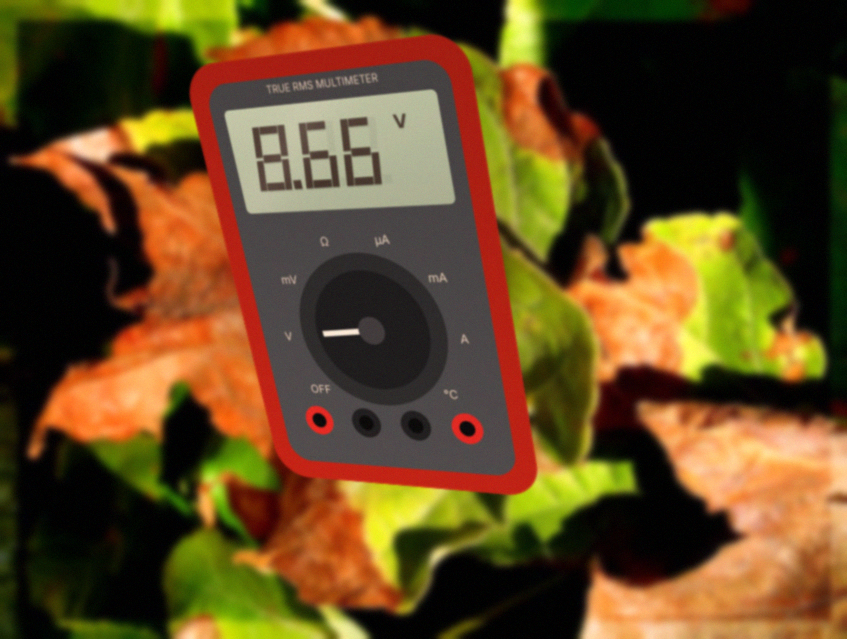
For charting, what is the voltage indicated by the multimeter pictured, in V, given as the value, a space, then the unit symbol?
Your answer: 8.66 V
